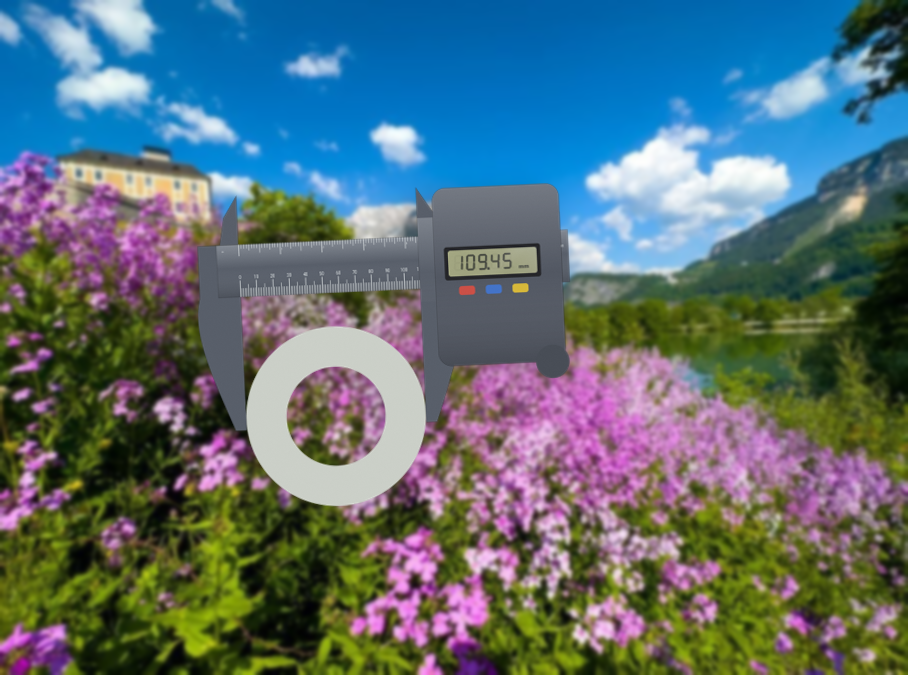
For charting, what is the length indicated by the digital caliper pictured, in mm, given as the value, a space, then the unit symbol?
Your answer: 109.45 mm
